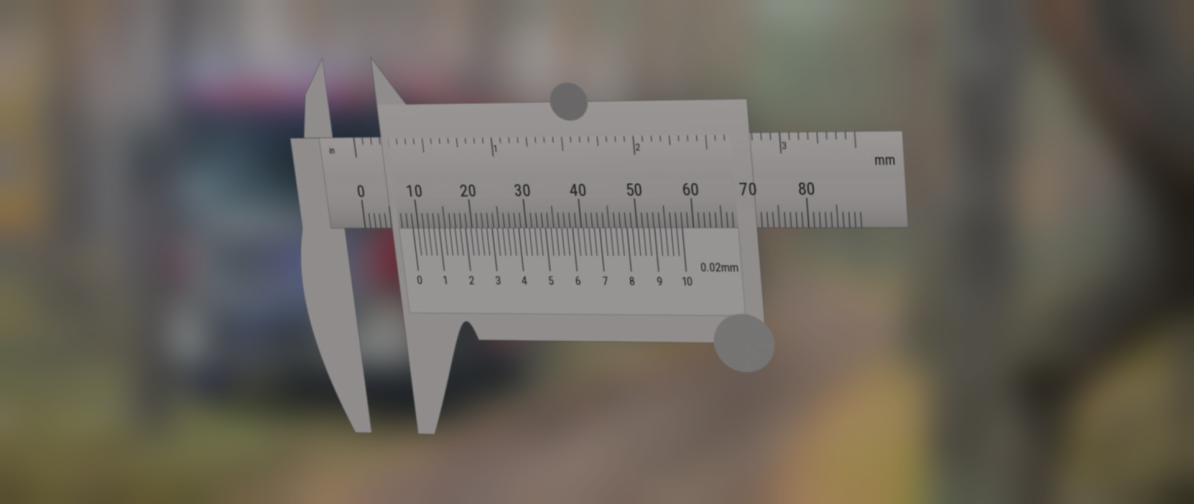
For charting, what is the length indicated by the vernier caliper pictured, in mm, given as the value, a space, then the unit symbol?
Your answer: 9.0 mm
